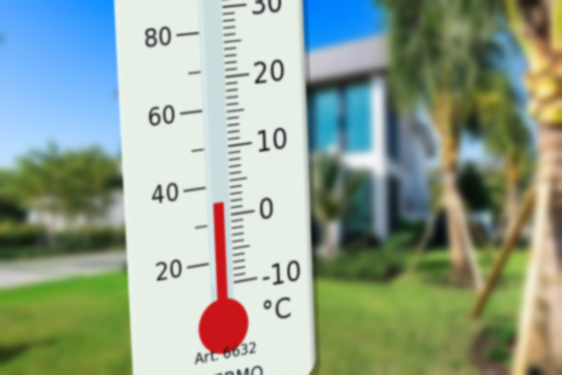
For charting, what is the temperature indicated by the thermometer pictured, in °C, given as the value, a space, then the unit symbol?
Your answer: 2 °C
